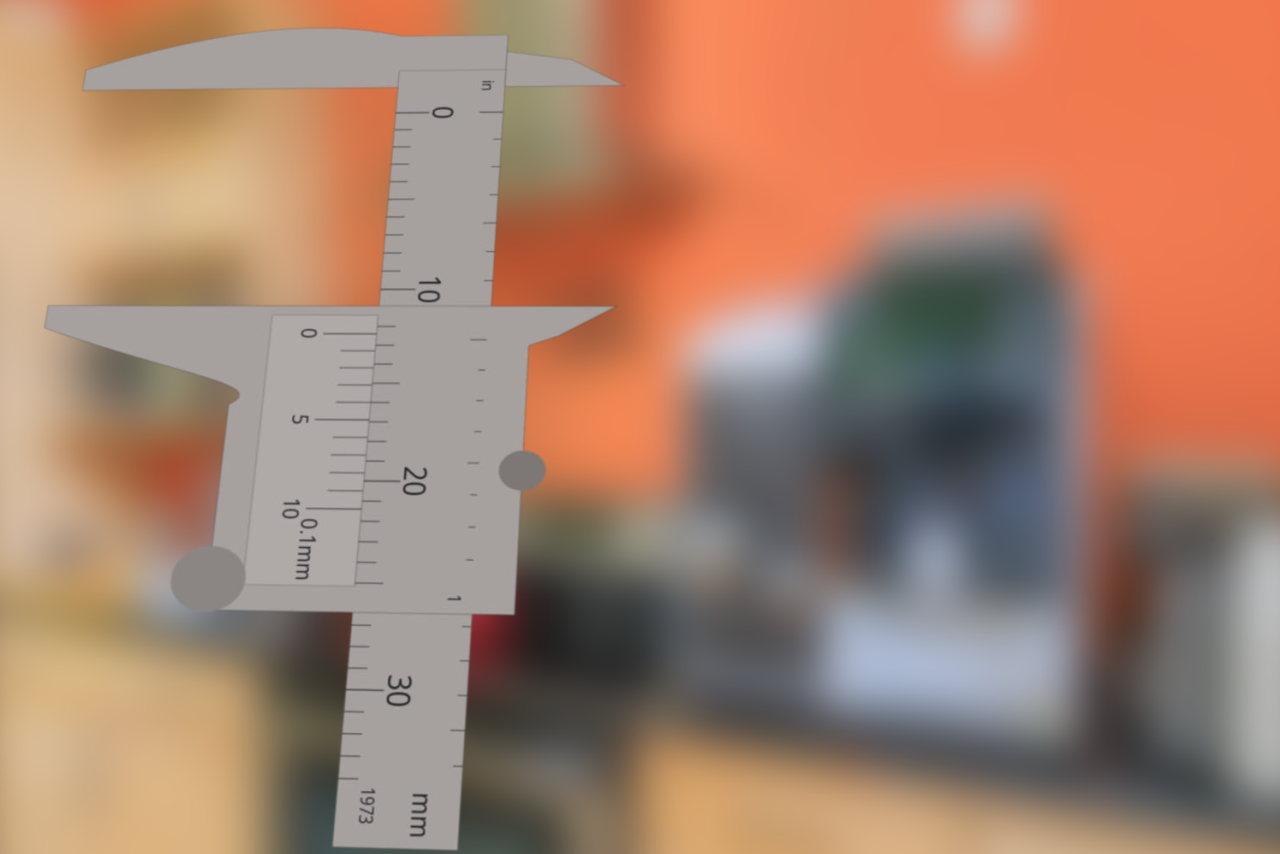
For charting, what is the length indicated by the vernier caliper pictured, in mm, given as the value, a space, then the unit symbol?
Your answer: 12.4 mm
